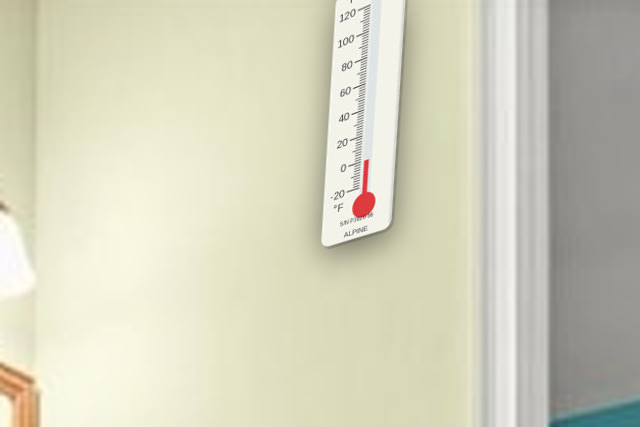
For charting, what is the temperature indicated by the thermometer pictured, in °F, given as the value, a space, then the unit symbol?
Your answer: 0 °F
